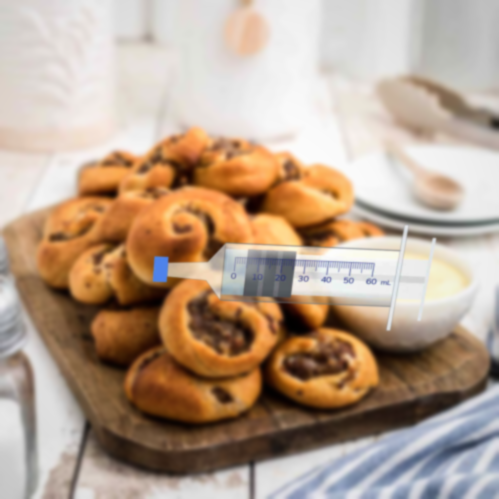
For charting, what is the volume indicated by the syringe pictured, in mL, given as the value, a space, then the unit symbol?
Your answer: 5 mL
